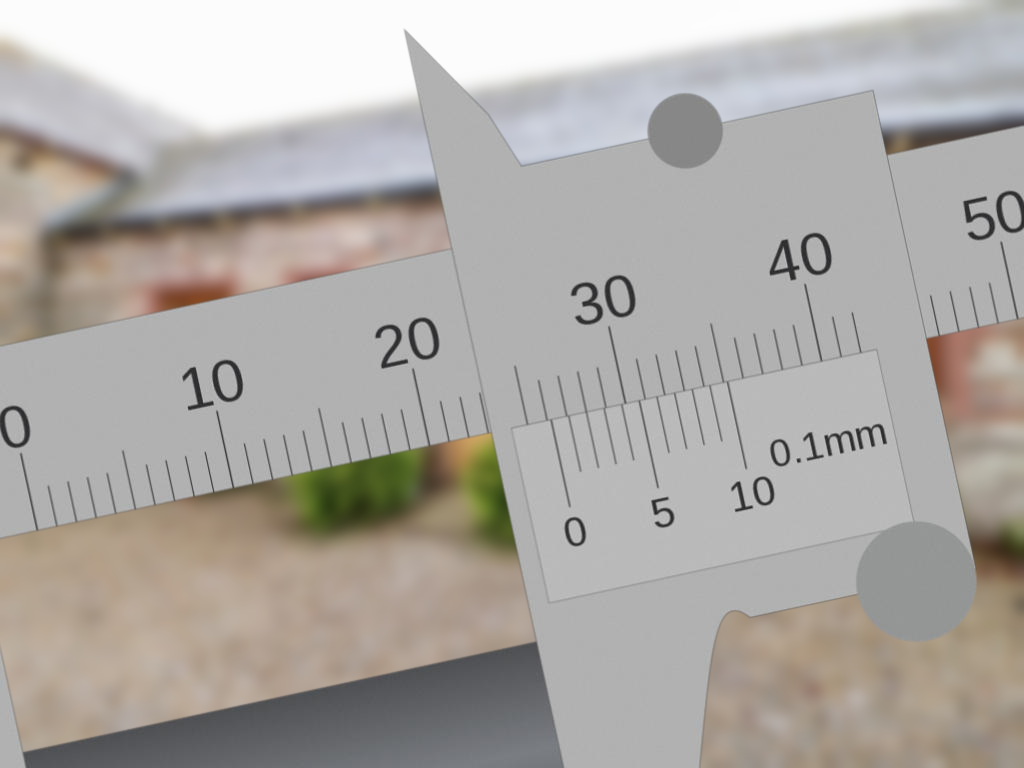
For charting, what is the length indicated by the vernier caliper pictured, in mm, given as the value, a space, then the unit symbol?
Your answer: 26.2 mm
